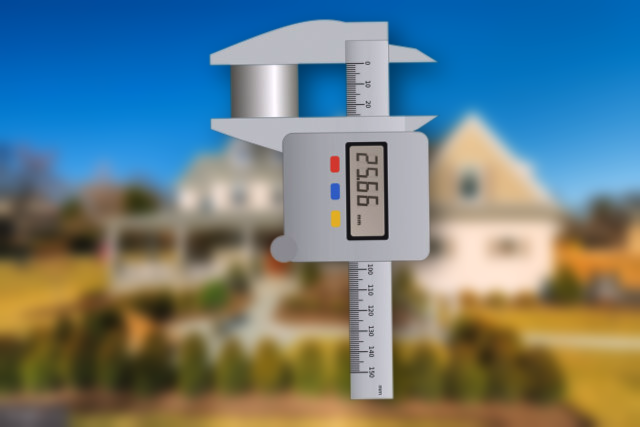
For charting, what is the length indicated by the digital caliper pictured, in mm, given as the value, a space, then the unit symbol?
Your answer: 25.66 mm
